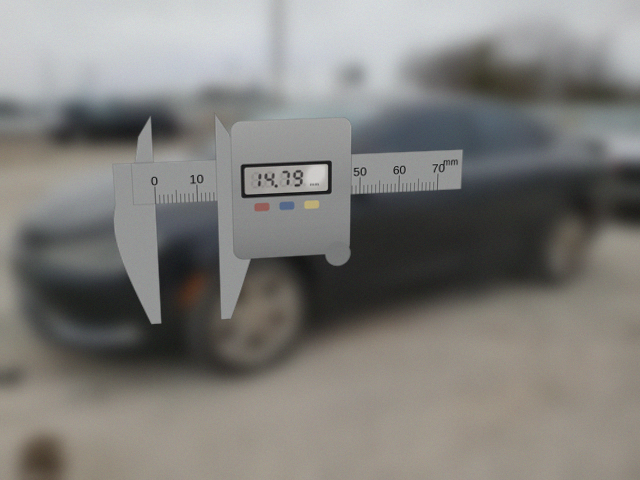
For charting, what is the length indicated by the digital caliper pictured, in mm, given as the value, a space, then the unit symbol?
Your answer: 14.79 mm
